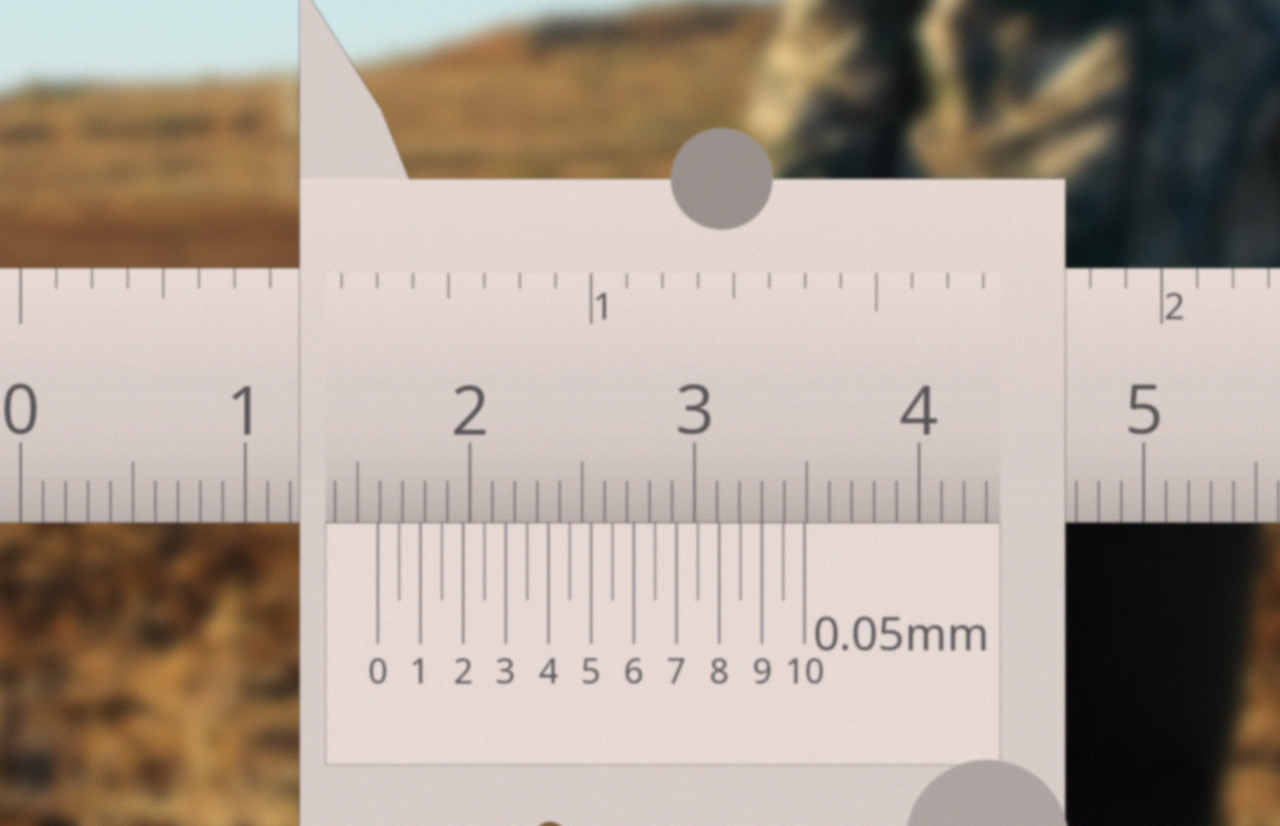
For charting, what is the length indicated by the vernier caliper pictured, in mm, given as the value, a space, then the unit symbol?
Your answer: 15.9 mm
